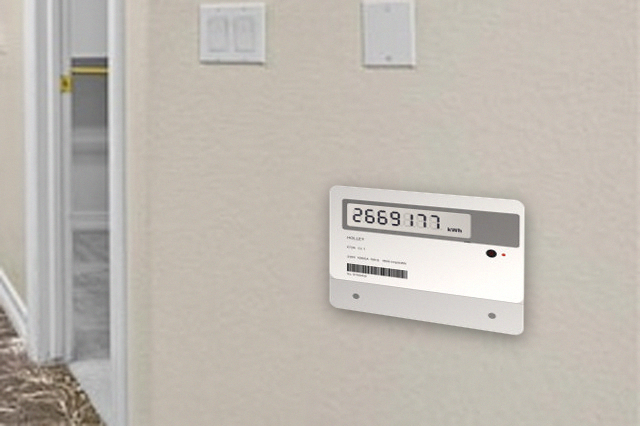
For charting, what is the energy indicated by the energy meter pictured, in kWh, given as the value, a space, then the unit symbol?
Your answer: 2669177 kWh
